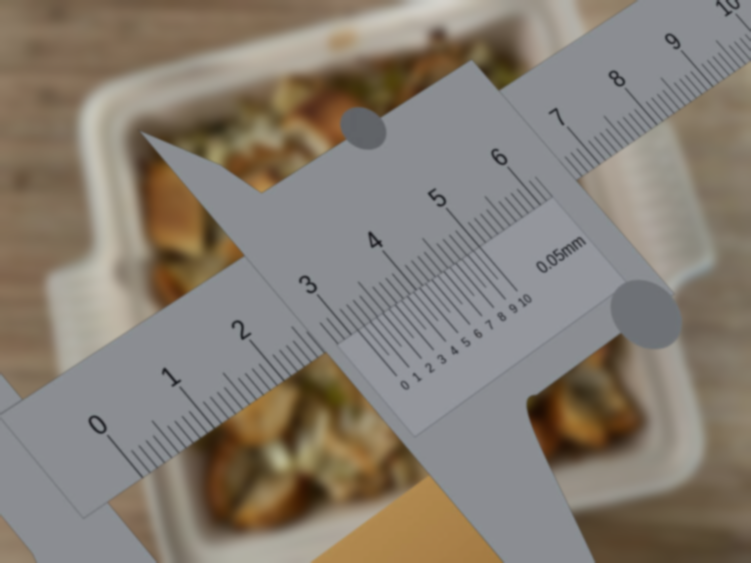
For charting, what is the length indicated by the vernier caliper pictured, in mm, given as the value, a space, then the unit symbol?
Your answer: 31.0 mm
